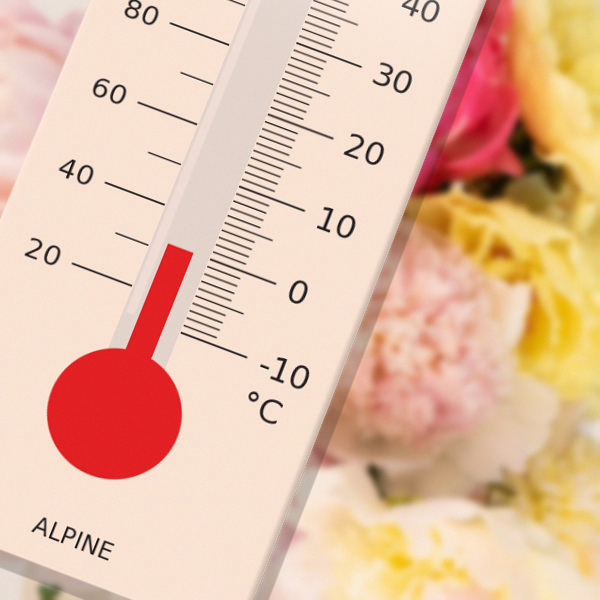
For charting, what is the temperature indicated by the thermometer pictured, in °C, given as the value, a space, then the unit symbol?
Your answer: 0 °C
